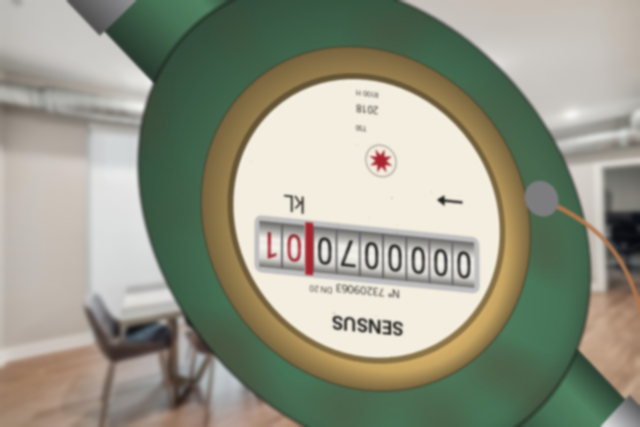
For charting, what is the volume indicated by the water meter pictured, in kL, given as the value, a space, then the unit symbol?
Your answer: 70.01 kL
